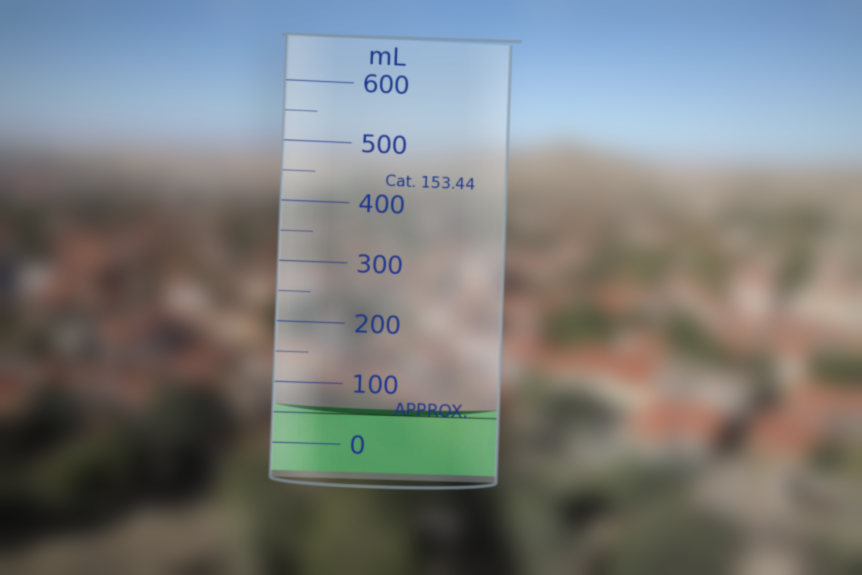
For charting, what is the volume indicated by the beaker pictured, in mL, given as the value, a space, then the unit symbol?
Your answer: 50 mL
